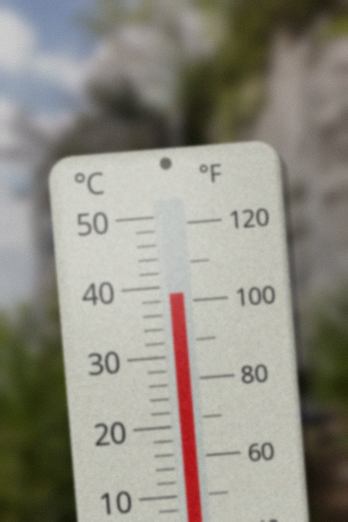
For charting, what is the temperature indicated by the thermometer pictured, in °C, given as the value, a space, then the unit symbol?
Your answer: 39 °C
